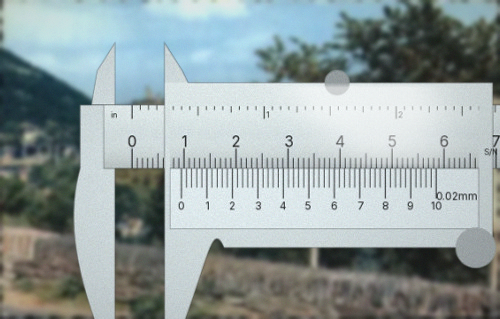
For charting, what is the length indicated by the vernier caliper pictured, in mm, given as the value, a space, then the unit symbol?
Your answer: 9.5 mm
